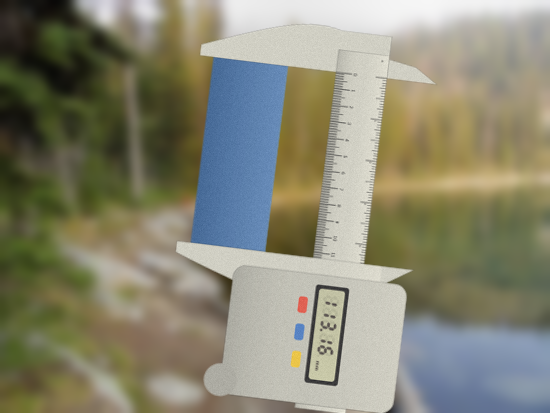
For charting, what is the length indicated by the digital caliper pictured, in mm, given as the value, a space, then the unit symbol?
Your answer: 113.16 mm
